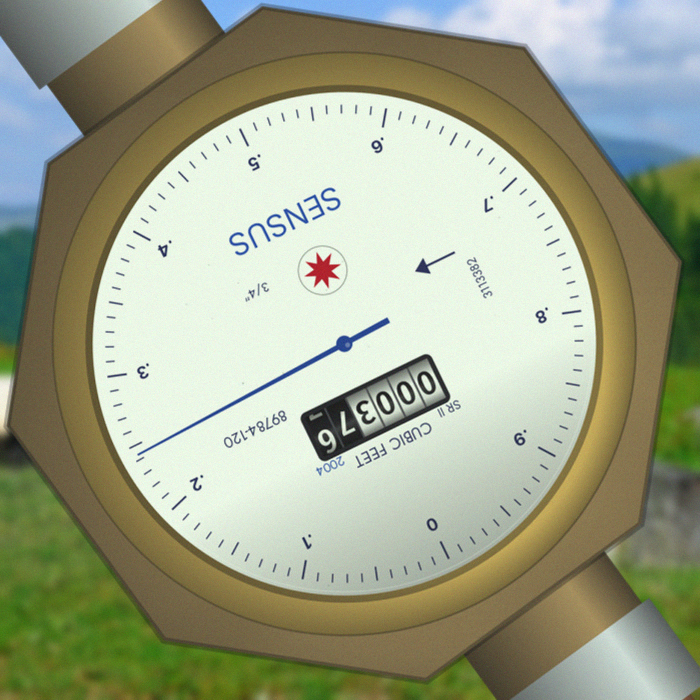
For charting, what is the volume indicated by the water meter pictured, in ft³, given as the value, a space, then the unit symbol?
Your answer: 376.24 ft³
